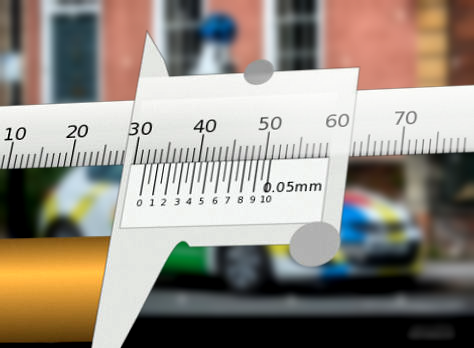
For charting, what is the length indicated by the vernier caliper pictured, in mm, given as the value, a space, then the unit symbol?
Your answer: 31.8 mm
